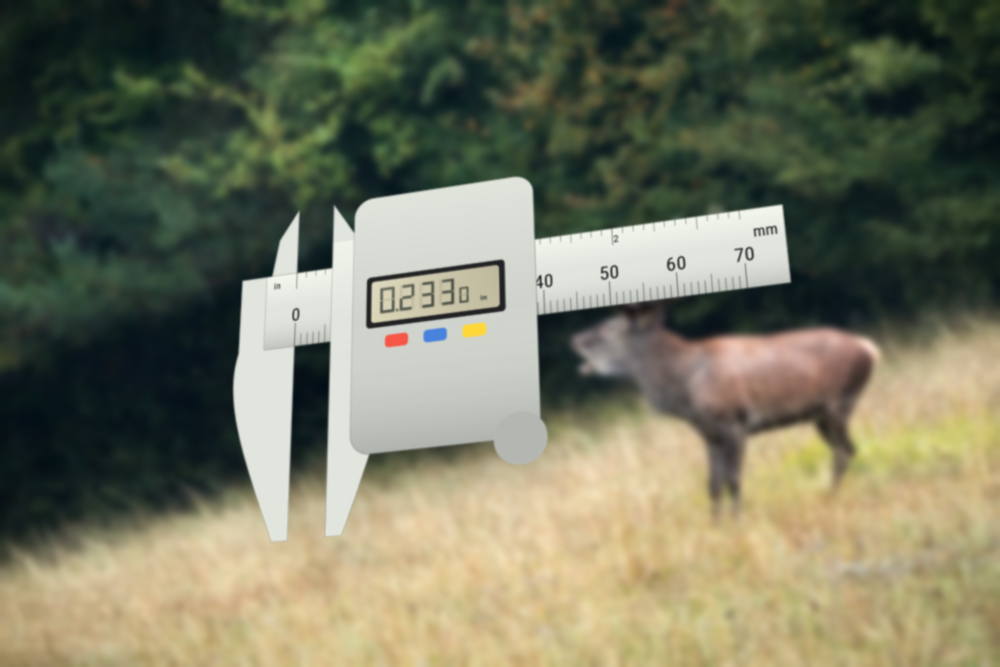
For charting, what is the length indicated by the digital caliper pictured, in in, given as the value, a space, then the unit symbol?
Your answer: 0.2330 in
